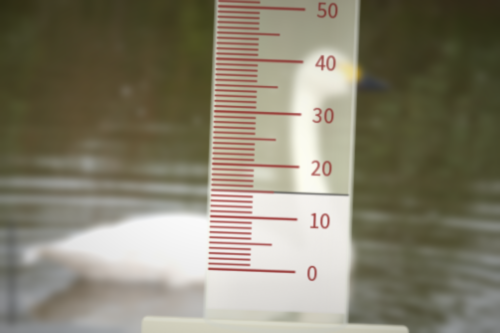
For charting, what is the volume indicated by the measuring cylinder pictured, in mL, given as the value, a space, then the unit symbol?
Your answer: 15 mL
